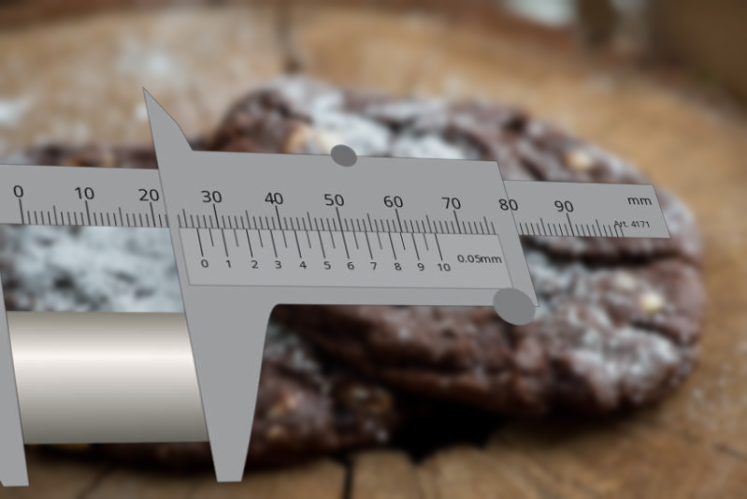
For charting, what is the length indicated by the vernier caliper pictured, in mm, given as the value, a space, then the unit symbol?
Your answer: 26.6 mm
